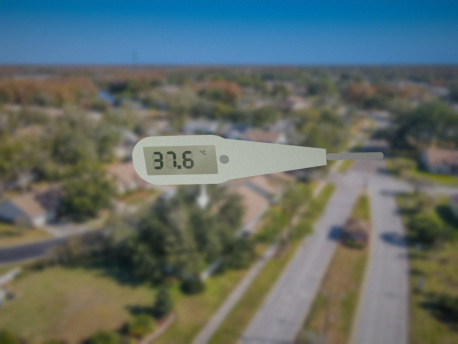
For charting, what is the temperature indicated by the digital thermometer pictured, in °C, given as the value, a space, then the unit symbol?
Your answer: 37.6 °C
